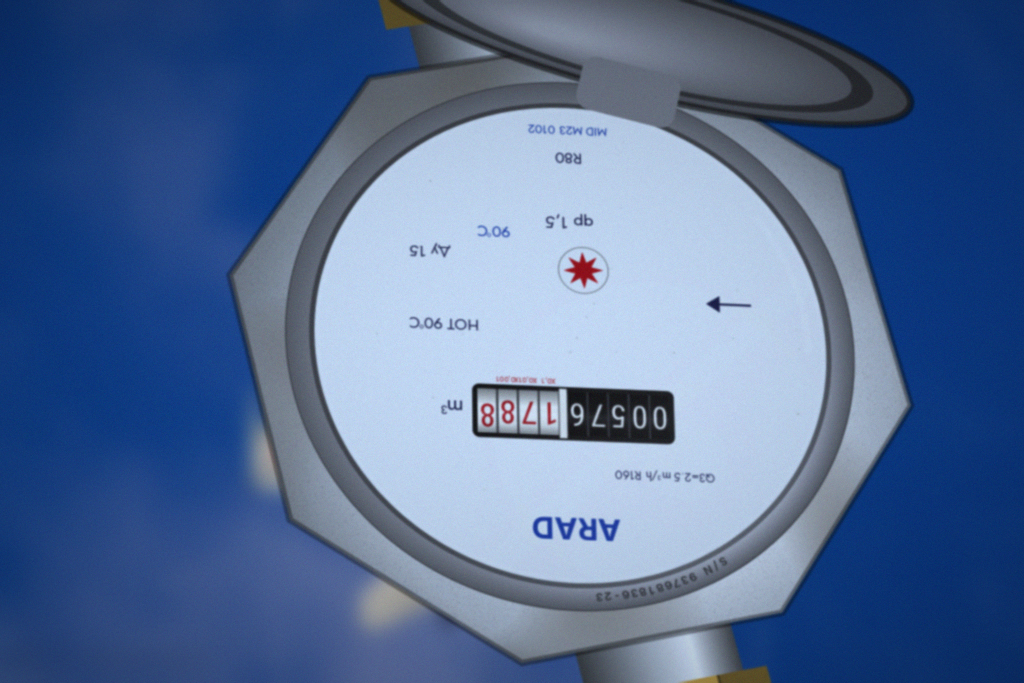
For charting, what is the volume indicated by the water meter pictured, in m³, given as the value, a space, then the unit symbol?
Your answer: 576.1788 m³
